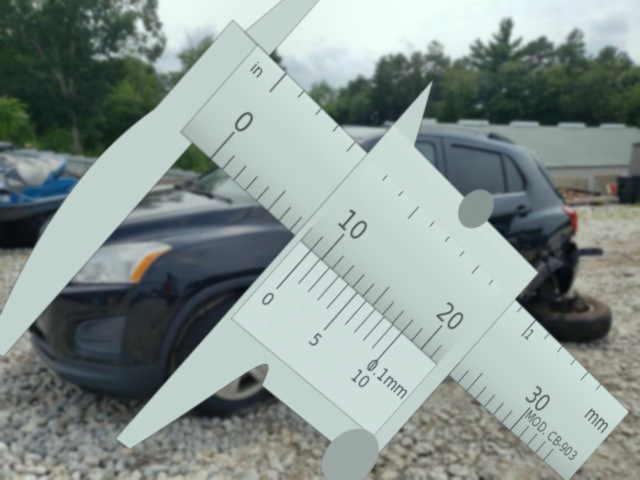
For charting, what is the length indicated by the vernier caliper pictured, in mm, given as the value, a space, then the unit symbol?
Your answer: 9.0 mm
